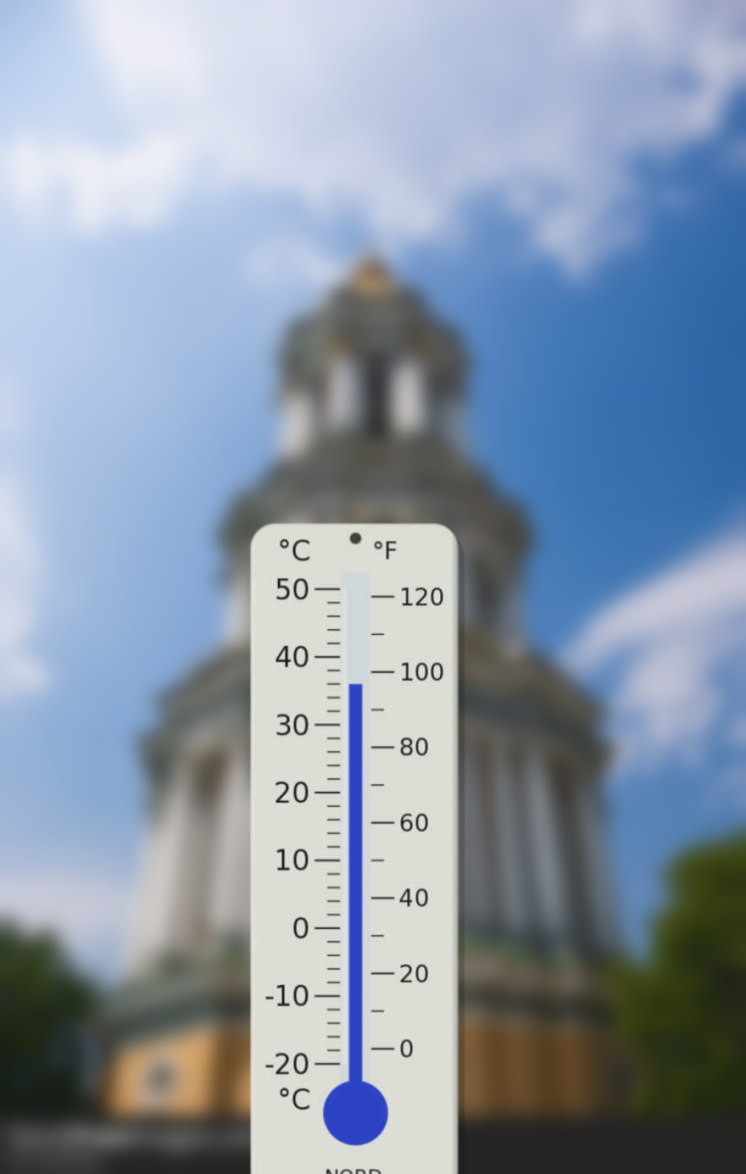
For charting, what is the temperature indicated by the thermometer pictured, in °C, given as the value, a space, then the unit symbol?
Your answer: 36 °C
